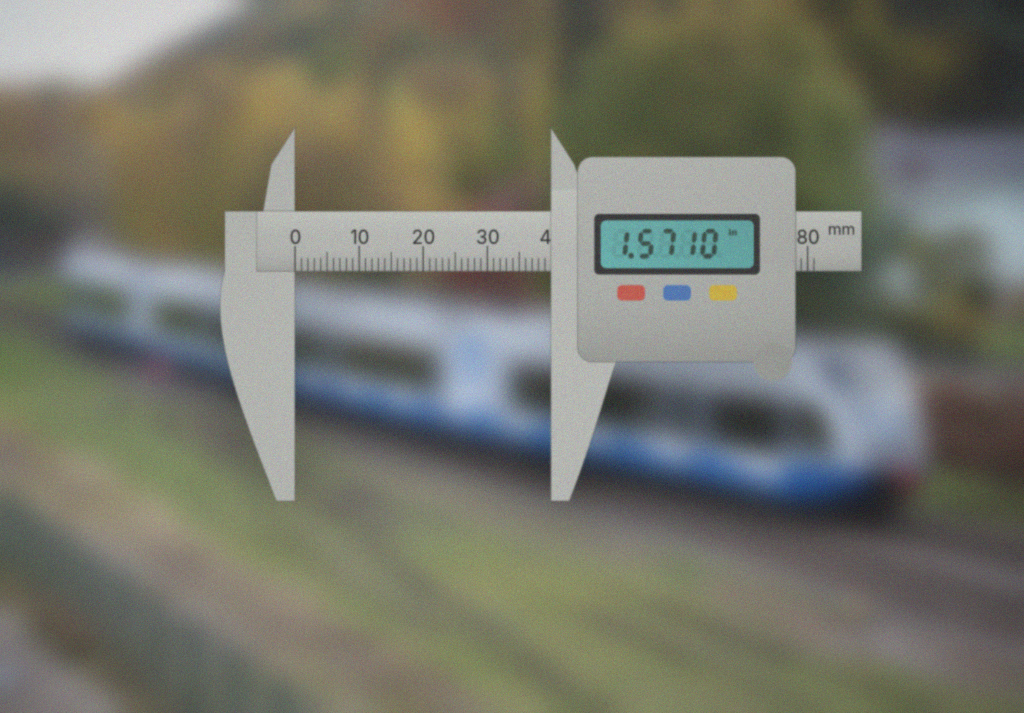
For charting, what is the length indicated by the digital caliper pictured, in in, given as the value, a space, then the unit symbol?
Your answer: 1.5710 in
